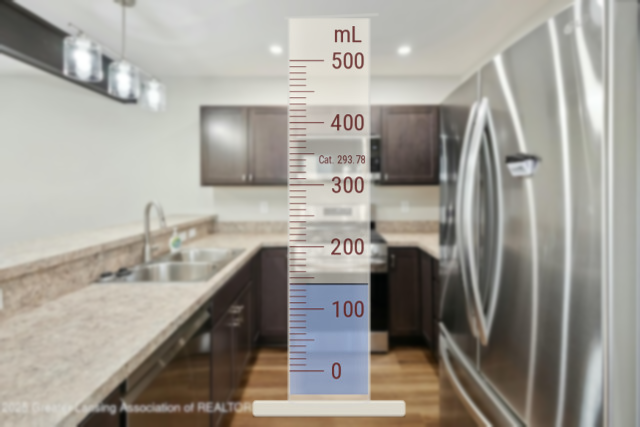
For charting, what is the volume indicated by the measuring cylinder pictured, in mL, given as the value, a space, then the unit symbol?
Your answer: 140 mL
